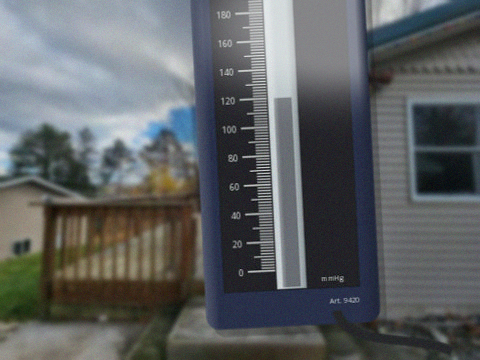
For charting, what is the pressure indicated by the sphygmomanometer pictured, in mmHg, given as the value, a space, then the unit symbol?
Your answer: 120 mmHg
